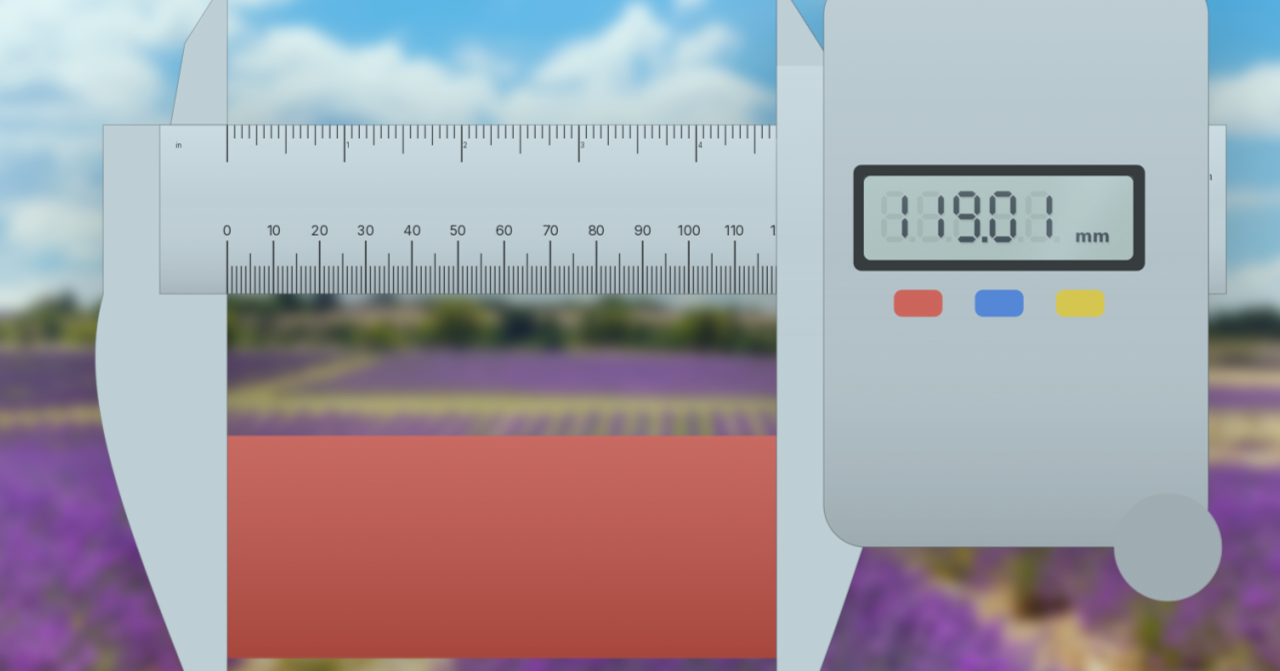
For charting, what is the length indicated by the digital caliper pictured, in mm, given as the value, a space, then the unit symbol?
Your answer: 119.01 mm
